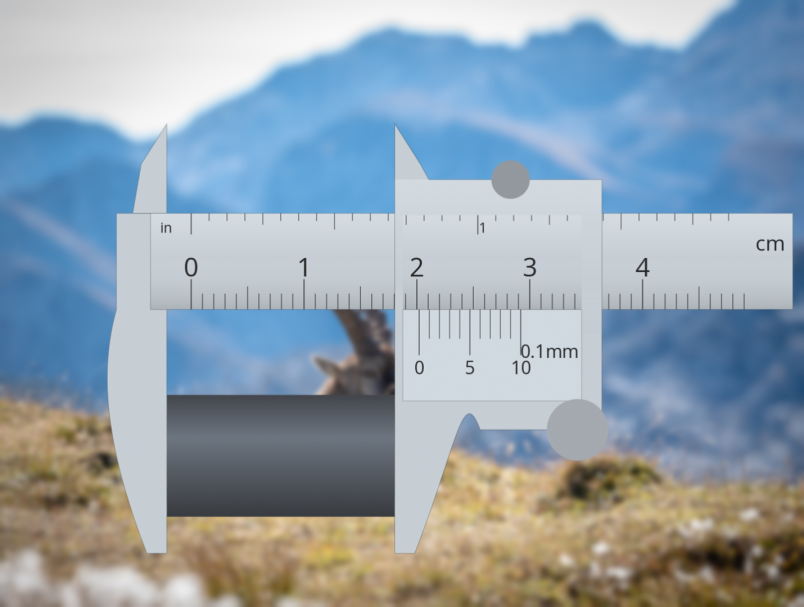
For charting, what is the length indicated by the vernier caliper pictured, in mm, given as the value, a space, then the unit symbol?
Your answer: 20.2 mm
